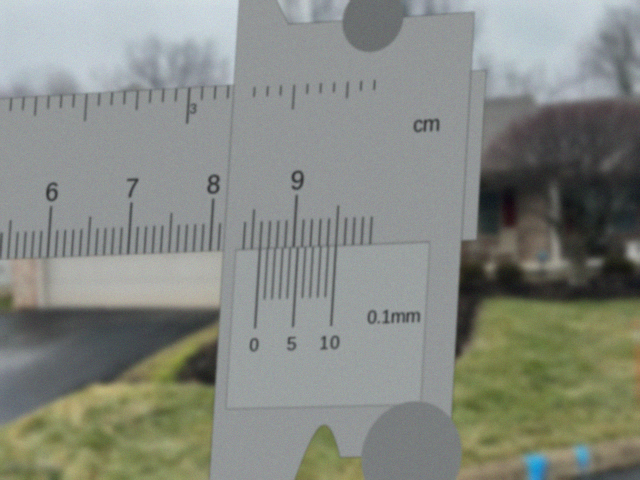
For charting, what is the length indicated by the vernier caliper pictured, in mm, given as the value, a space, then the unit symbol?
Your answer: 86.0 mm
